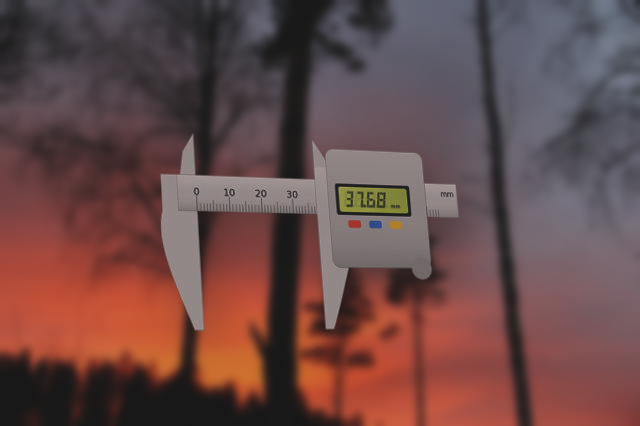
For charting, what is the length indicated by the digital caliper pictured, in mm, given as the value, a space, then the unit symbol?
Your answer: 37.68 mm
